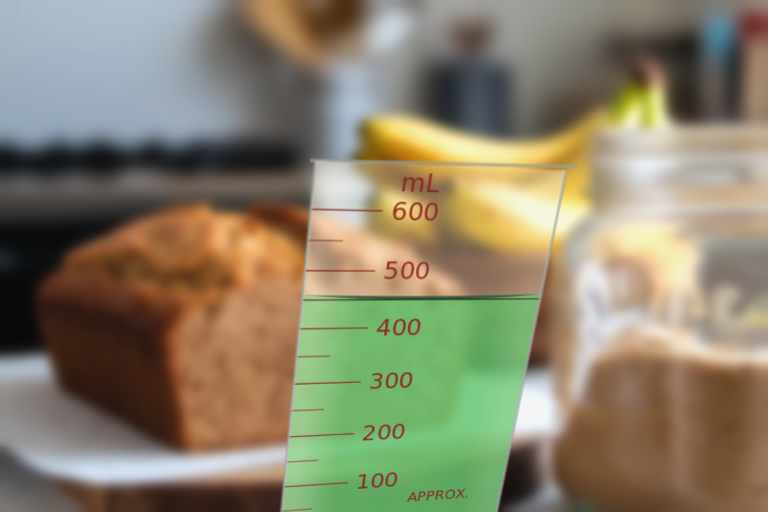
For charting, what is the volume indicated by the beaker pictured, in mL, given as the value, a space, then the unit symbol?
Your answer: 450 mL
